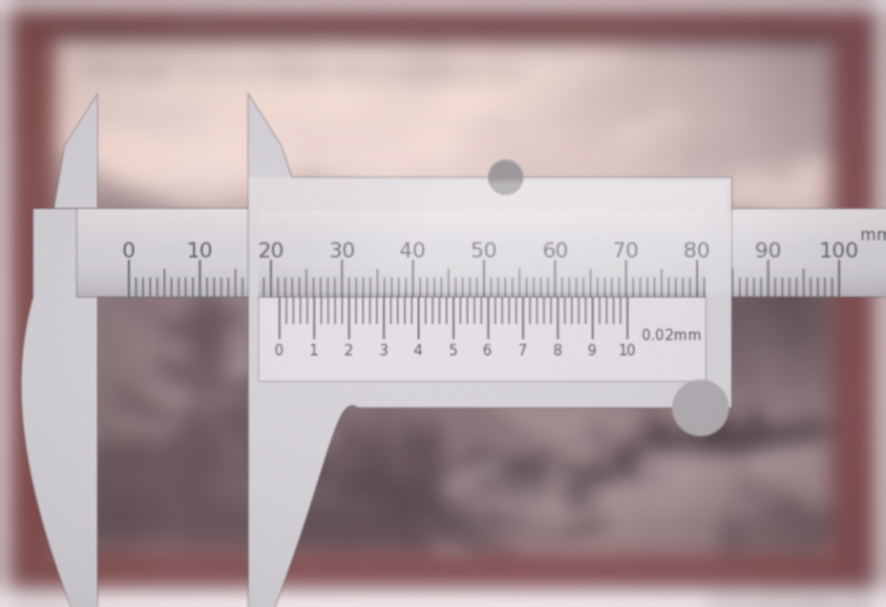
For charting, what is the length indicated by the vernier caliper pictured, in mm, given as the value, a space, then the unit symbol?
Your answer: 21.2 mm
